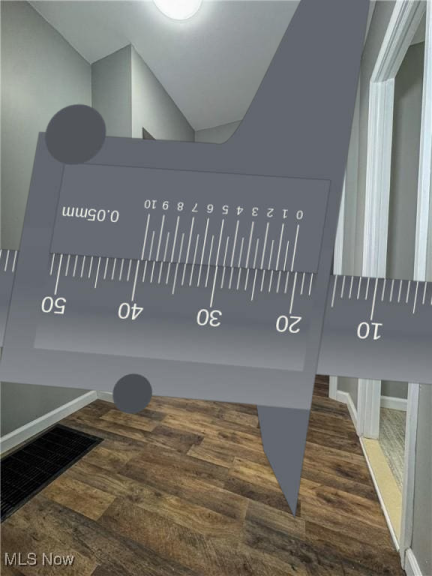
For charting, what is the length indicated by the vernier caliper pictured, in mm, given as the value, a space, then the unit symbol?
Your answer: 20.6 mm
